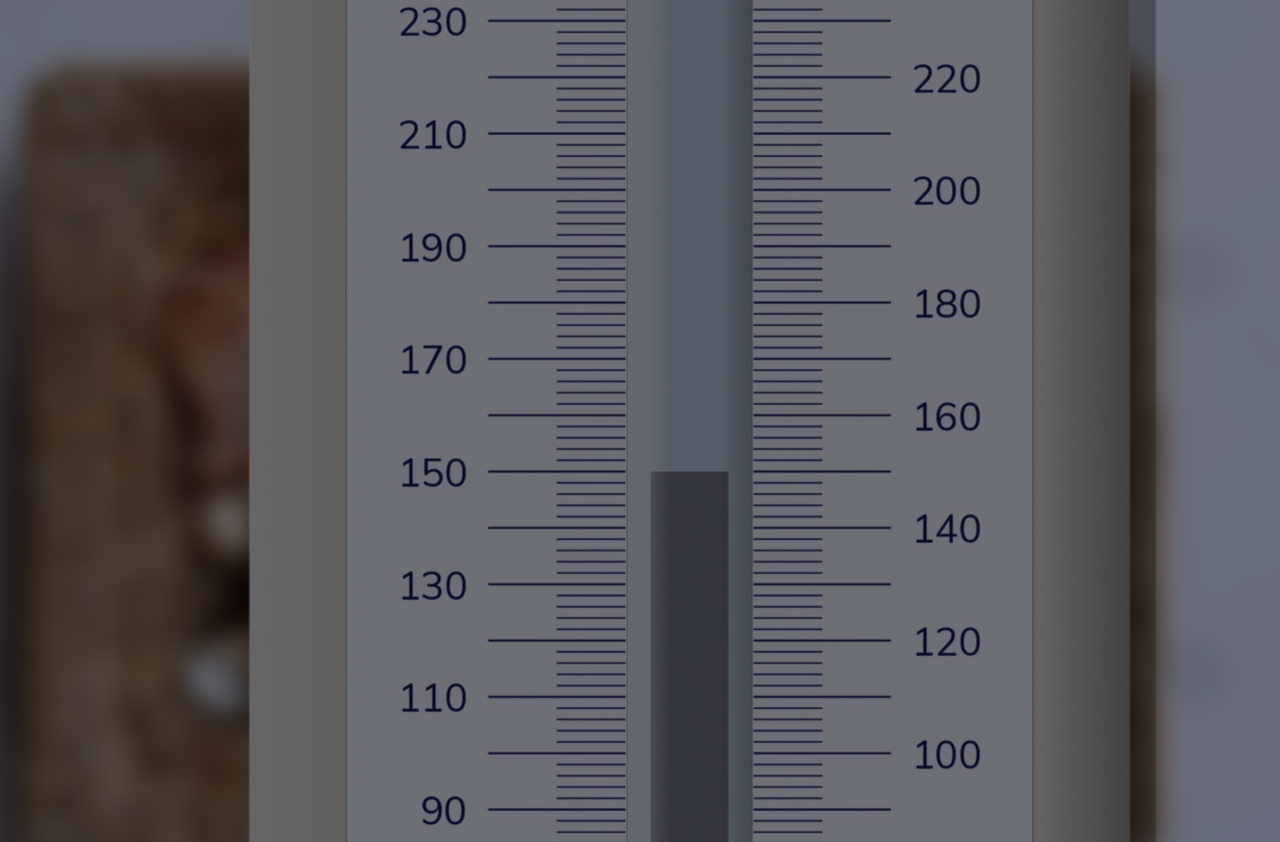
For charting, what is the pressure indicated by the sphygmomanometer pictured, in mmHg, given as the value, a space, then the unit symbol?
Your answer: 150 mmHg
